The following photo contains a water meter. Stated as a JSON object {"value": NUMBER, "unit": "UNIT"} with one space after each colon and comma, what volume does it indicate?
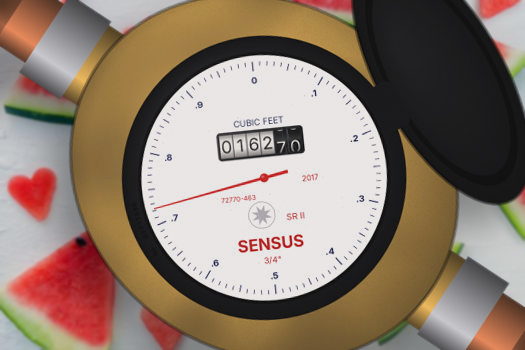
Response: {"value": 16269.72, "unit": "ft³"}
